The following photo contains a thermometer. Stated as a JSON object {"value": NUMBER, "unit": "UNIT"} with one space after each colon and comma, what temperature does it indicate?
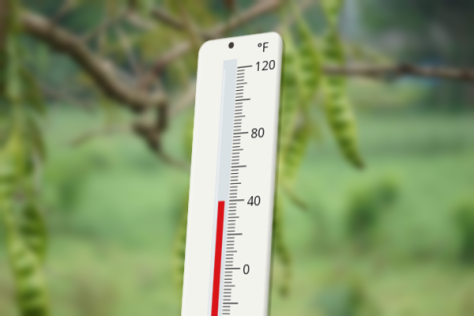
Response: {"value": 40, "unit": "°F"}
